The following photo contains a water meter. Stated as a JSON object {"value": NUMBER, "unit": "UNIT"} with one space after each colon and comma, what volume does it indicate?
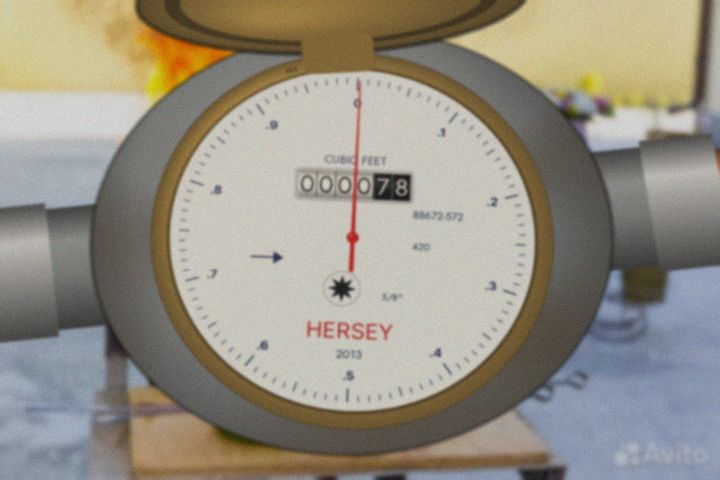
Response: {"value": 78.00, "unit": "ft³"}
